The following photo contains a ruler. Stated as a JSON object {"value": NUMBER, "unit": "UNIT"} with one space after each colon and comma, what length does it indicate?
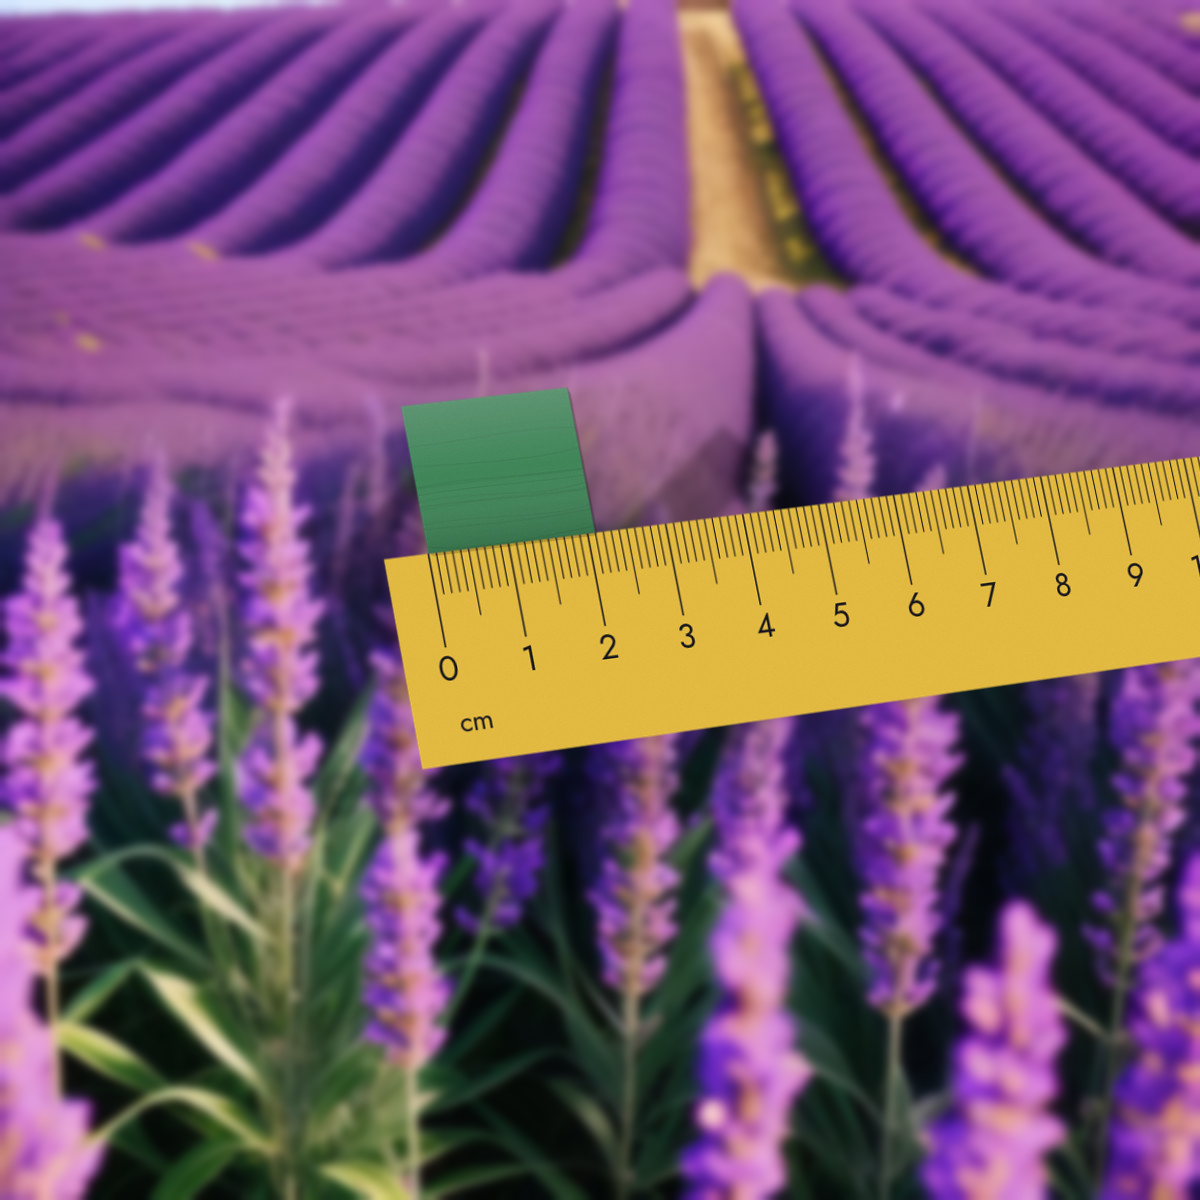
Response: {"value": 2.1, "unit": "cm"}
